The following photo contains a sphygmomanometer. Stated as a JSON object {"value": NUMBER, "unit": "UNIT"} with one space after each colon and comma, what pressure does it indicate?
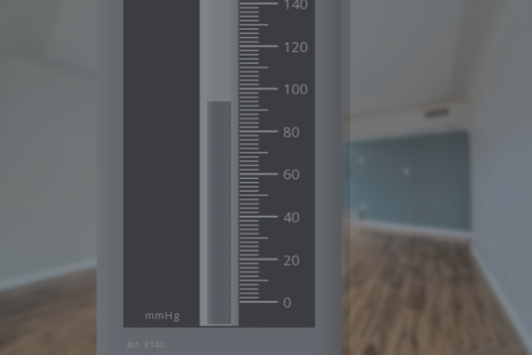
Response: {"value": 94, "unit": "mmHg"}
